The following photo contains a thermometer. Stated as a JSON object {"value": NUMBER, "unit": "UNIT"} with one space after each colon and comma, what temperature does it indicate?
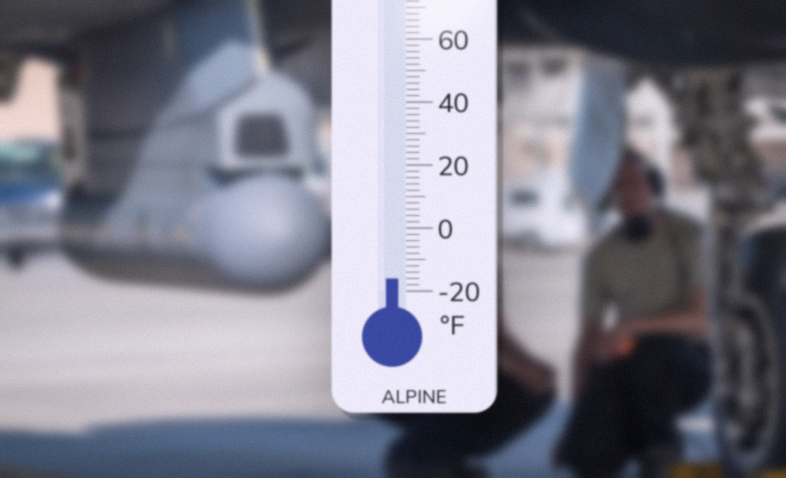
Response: {"value": -16, "unit": "°F"}
